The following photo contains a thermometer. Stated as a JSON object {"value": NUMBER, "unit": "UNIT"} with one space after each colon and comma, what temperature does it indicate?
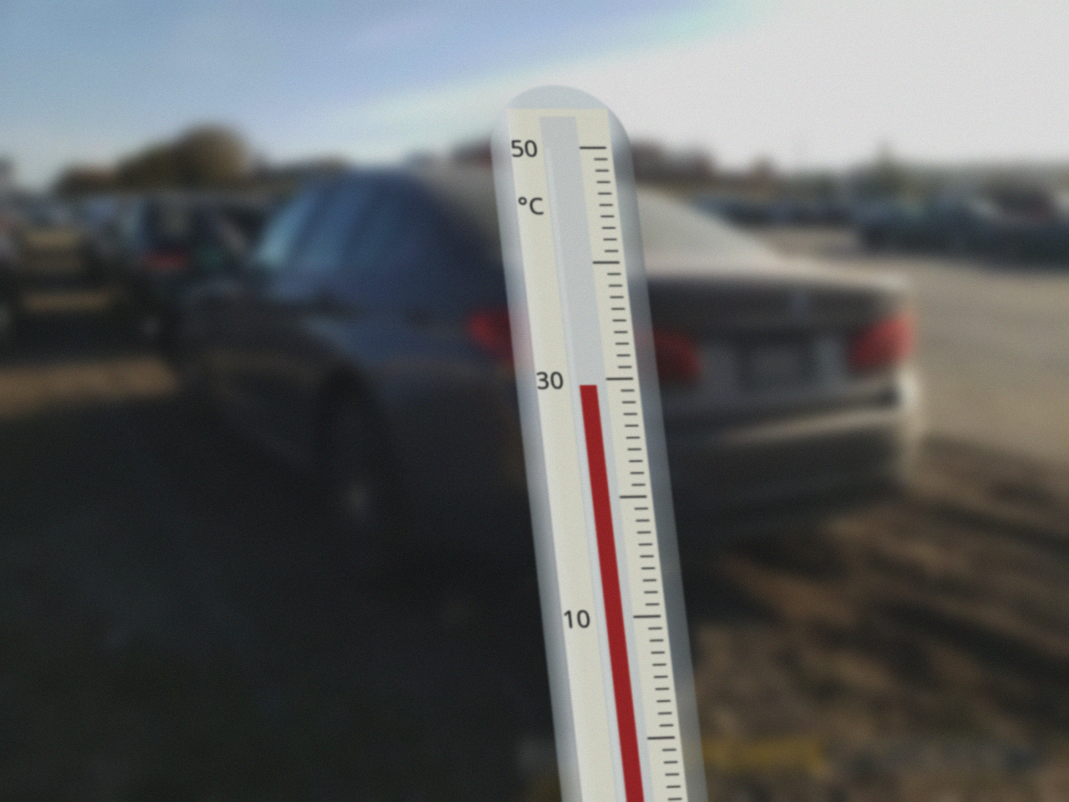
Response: {"value": 29.5, "unit": "°C"}
